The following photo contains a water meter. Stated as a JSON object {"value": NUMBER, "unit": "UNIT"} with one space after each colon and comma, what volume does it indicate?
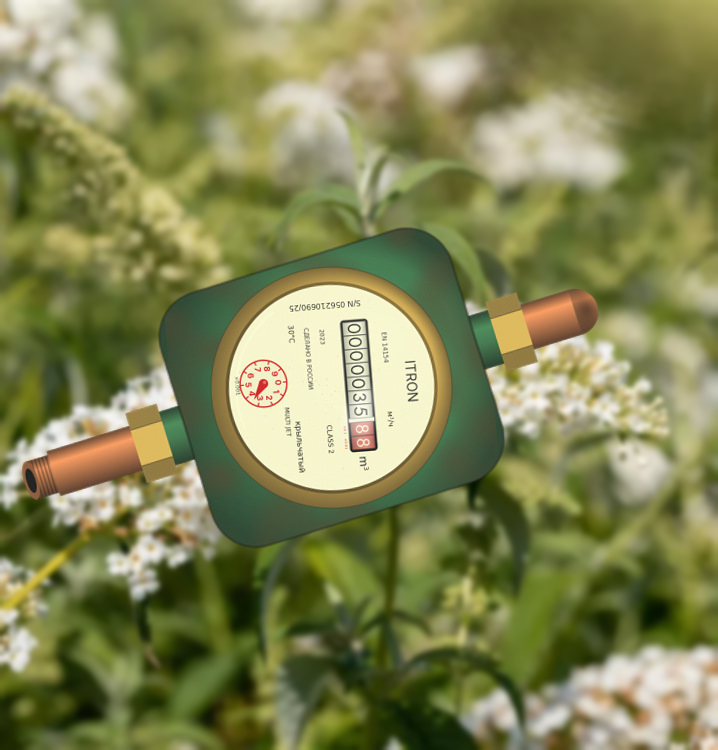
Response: {"value": 35.883, "unit": "m³"}
